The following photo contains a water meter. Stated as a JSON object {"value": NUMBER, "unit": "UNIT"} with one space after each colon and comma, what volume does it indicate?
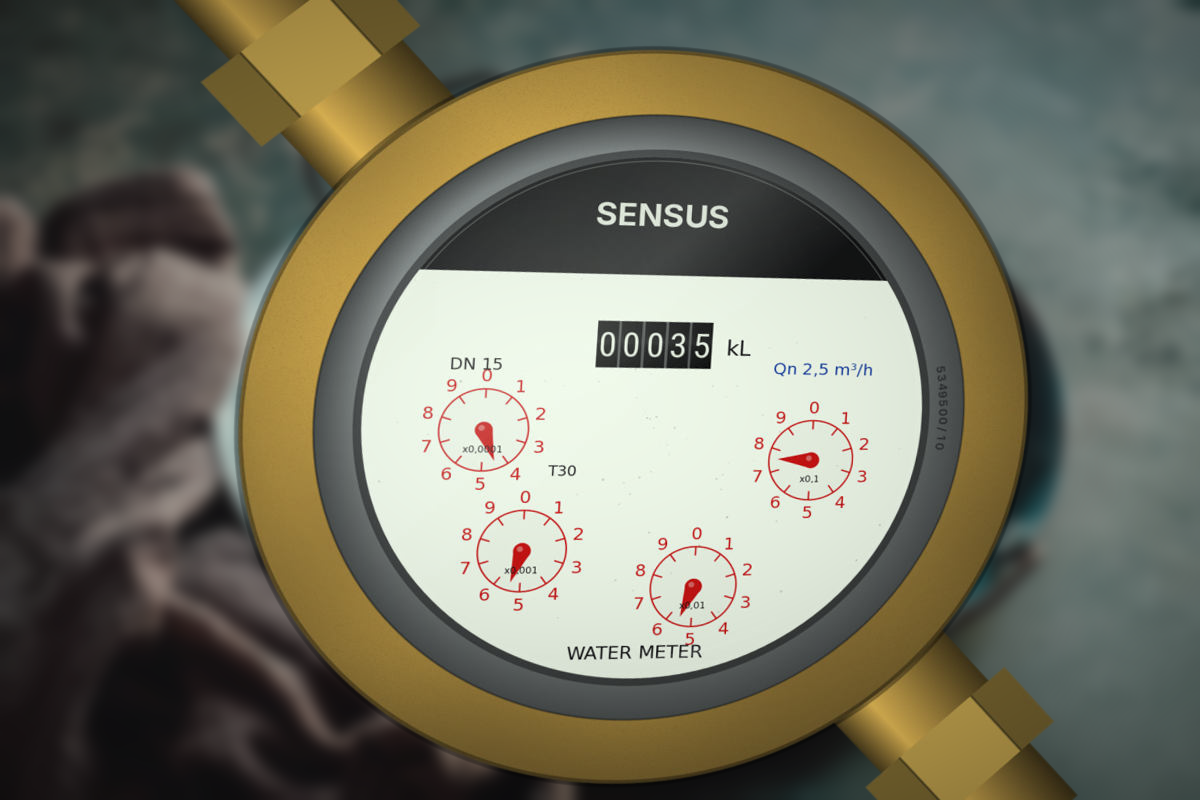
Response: {"value": 35.7554, "unit": "kL"}
